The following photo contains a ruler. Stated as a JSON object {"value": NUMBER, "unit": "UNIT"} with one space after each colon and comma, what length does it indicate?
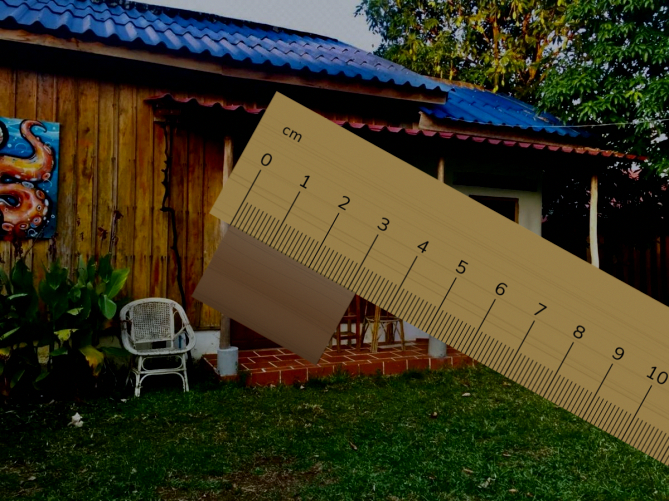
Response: {"value": 3.2, "unit": "cm"}
